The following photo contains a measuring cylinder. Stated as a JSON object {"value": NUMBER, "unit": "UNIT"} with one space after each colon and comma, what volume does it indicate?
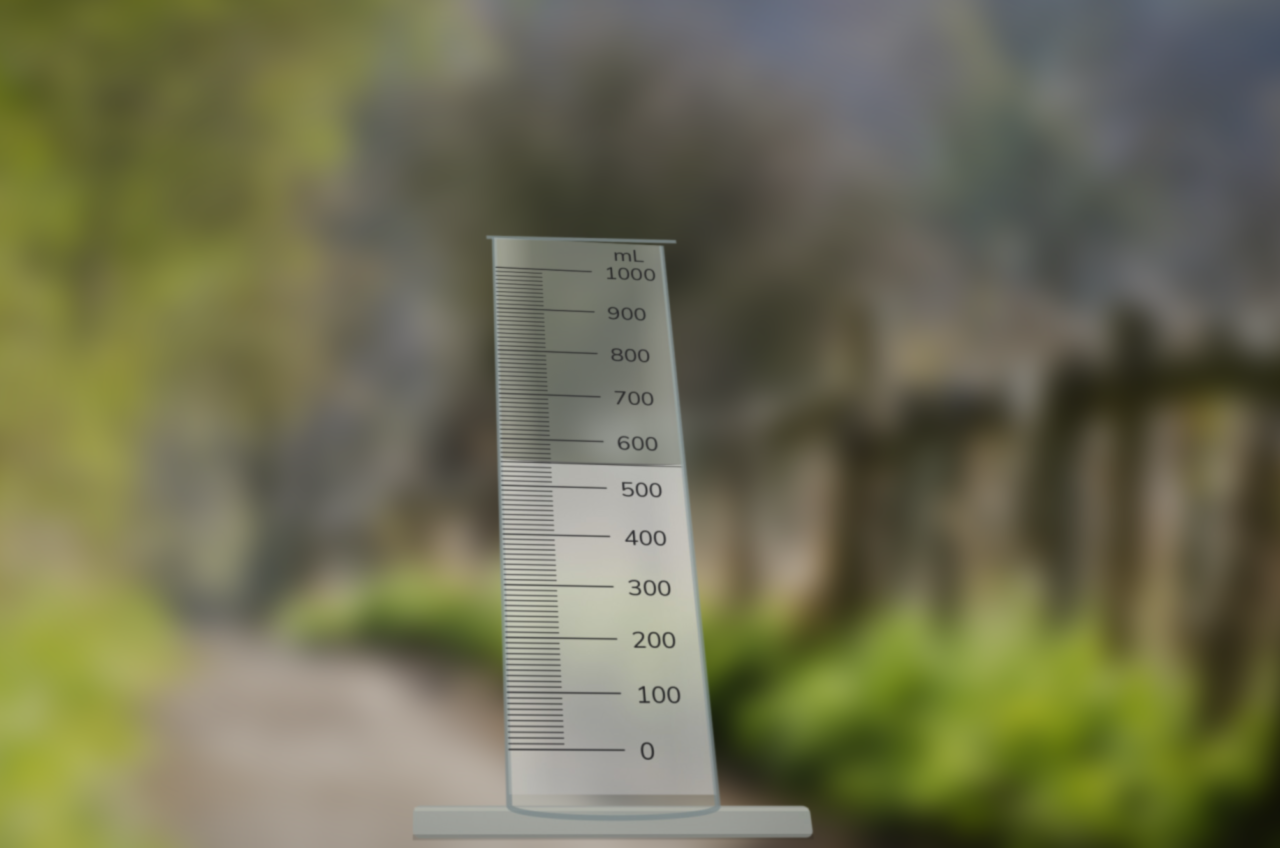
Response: {"value": 550, "unit": "mL"}
